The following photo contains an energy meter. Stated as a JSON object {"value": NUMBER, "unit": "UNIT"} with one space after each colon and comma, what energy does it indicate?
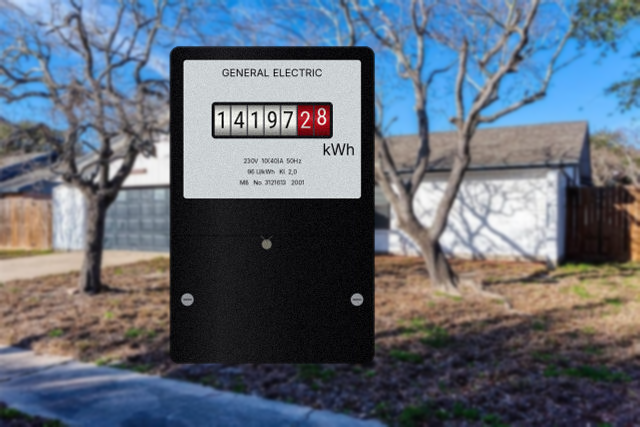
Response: {"value": 14197.28, "unit": "kWh"}
